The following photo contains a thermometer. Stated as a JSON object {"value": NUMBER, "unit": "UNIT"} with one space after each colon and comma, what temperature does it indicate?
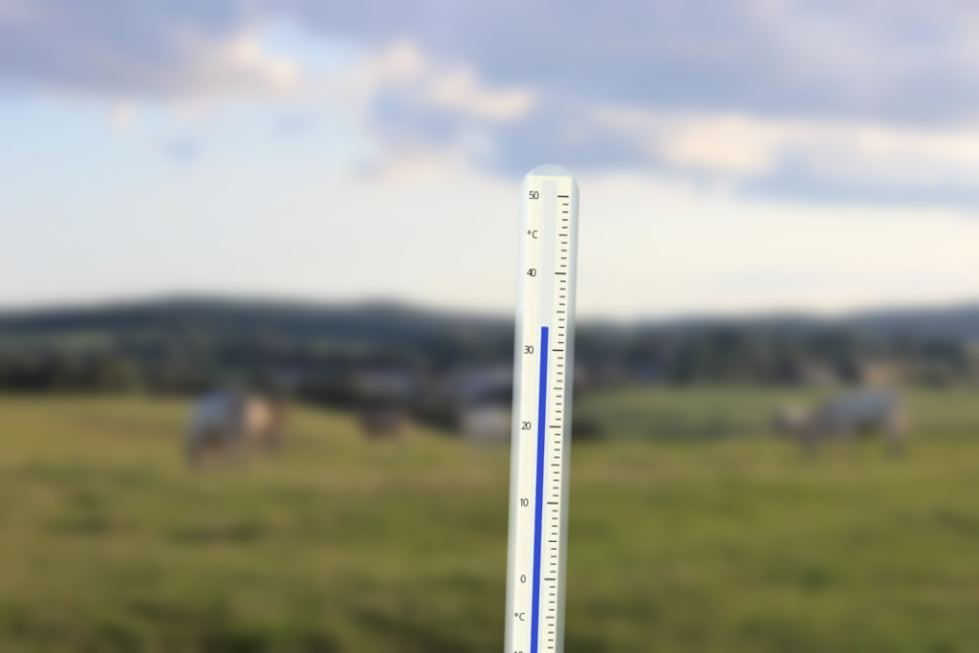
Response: {"value": 33, "unit": "°C"}
